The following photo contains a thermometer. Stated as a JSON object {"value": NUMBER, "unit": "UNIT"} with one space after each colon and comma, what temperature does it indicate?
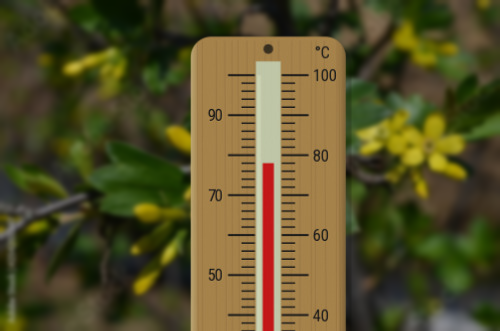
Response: {"value": 78, "unit": "°C"}
